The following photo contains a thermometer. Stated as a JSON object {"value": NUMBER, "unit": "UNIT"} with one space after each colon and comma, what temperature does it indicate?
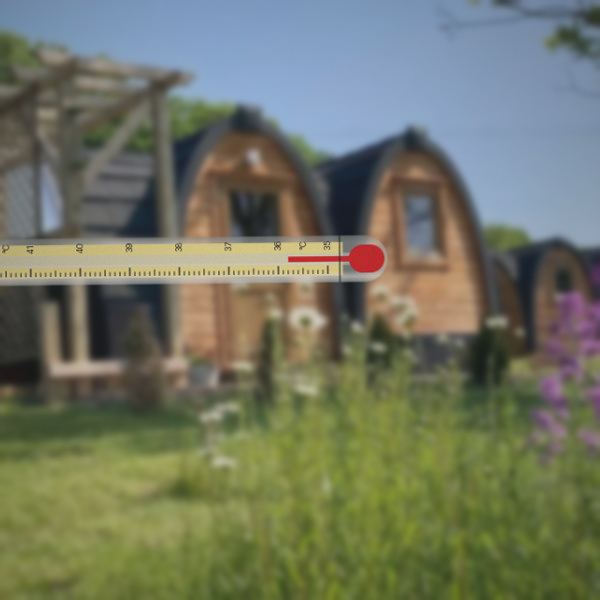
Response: {"value": 35.8, "unit": "°C"}
